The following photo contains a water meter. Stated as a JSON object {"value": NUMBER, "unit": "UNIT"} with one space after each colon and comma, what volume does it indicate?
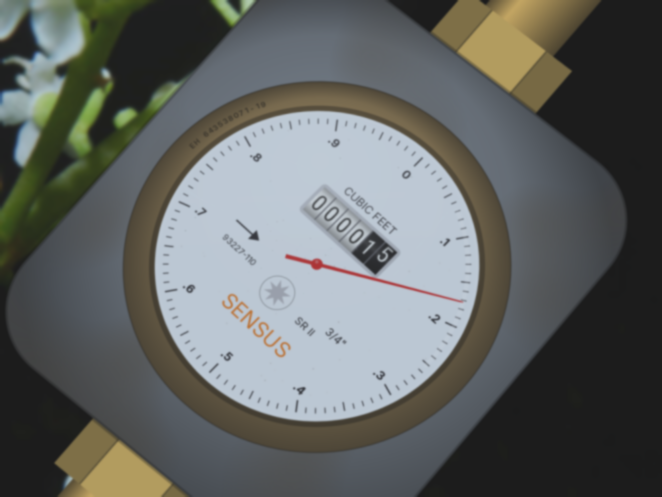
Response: {"value": 15.17, "unit": "ft³"}
